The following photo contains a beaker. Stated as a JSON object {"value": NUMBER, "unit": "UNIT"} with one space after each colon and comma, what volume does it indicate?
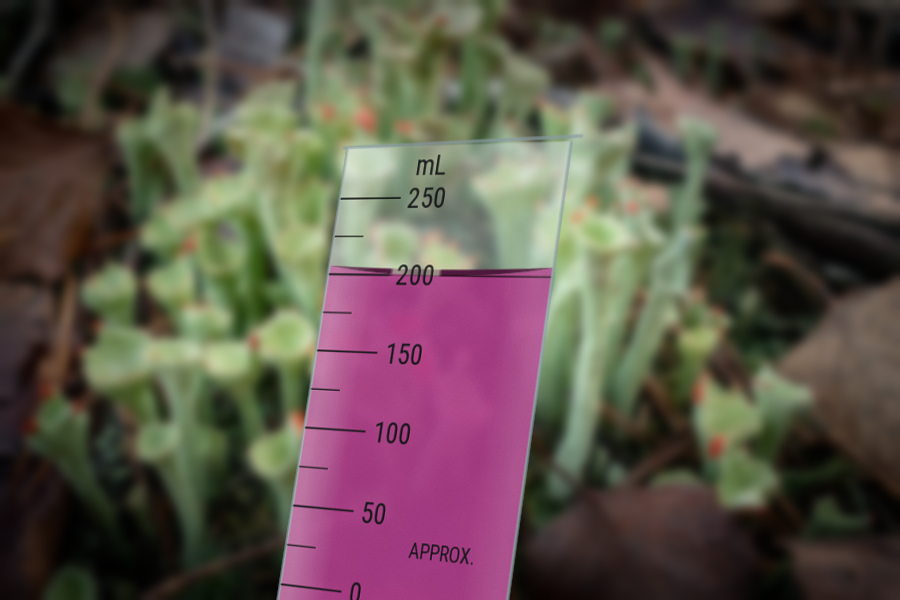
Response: {"value": 200, "unit": "mL"}
